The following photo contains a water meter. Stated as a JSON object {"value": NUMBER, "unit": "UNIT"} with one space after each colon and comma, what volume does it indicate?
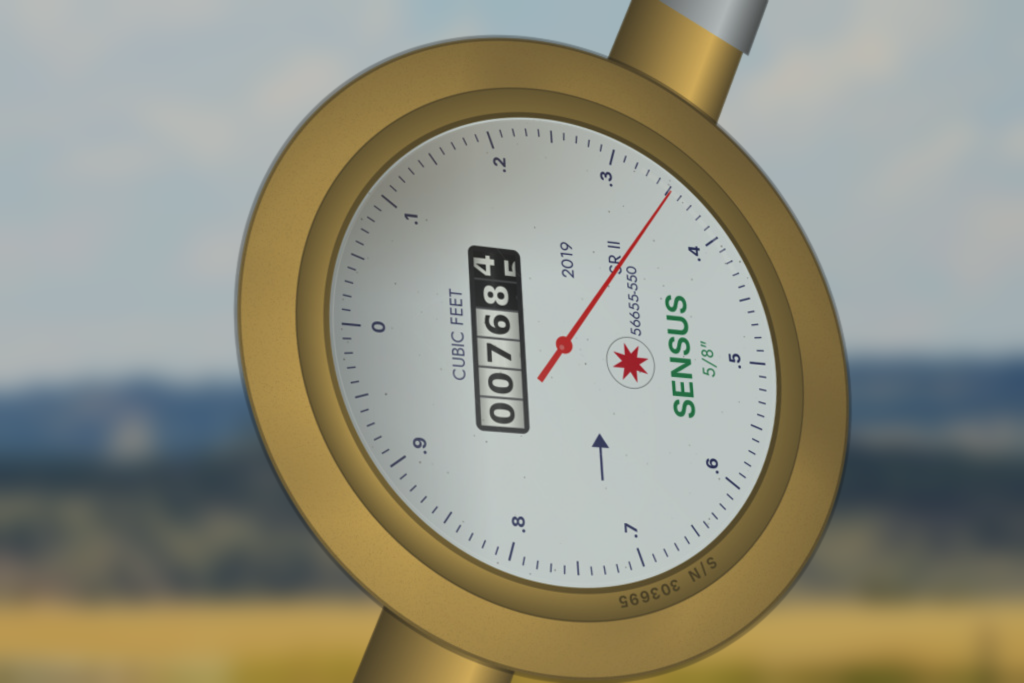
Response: {"value": 7684.35, "unit": "ft³"}
